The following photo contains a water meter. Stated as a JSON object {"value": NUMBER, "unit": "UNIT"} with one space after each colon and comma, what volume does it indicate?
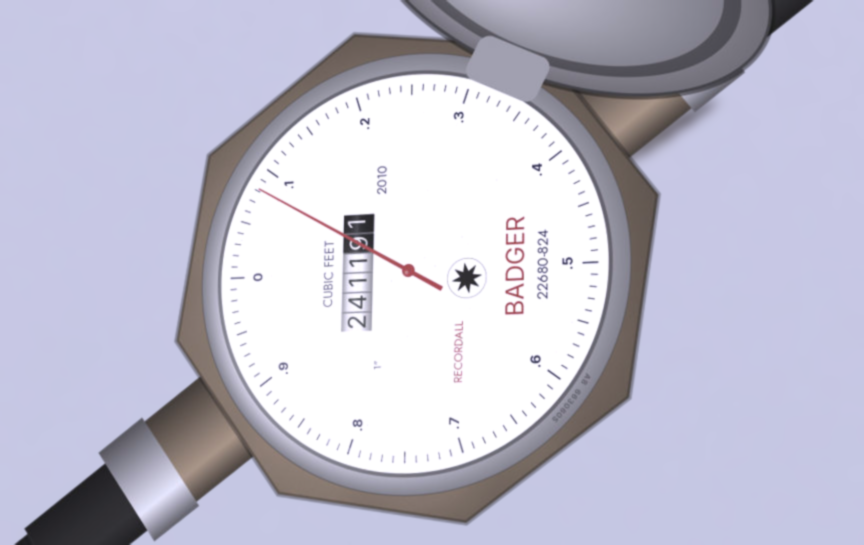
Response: {"value": 241191.08, "unit": "ft³"}
